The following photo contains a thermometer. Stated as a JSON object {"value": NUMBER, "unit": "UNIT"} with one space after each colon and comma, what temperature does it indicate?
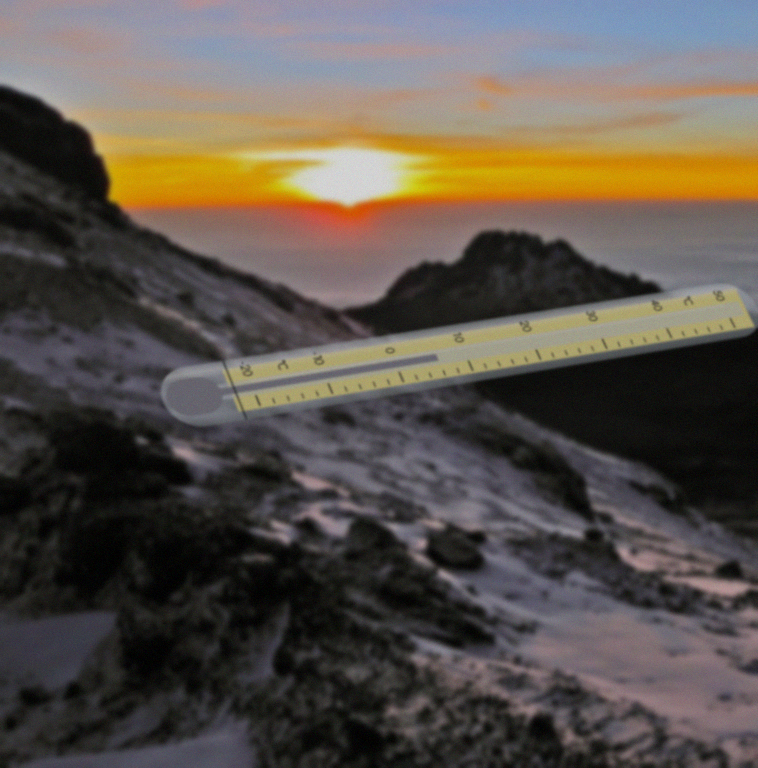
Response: {"value": 6, "unit": "°C"}
